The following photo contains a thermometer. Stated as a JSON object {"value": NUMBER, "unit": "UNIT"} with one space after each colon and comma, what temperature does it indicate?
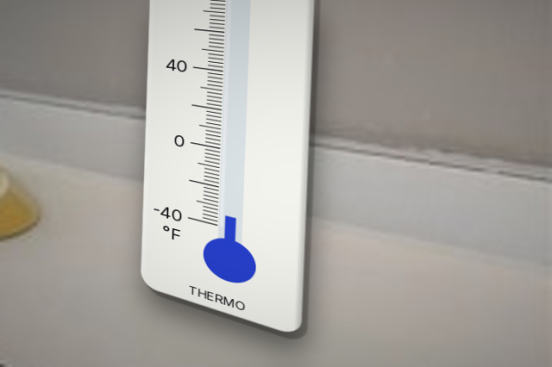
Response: {"value": -34, "unit": "°F"}
